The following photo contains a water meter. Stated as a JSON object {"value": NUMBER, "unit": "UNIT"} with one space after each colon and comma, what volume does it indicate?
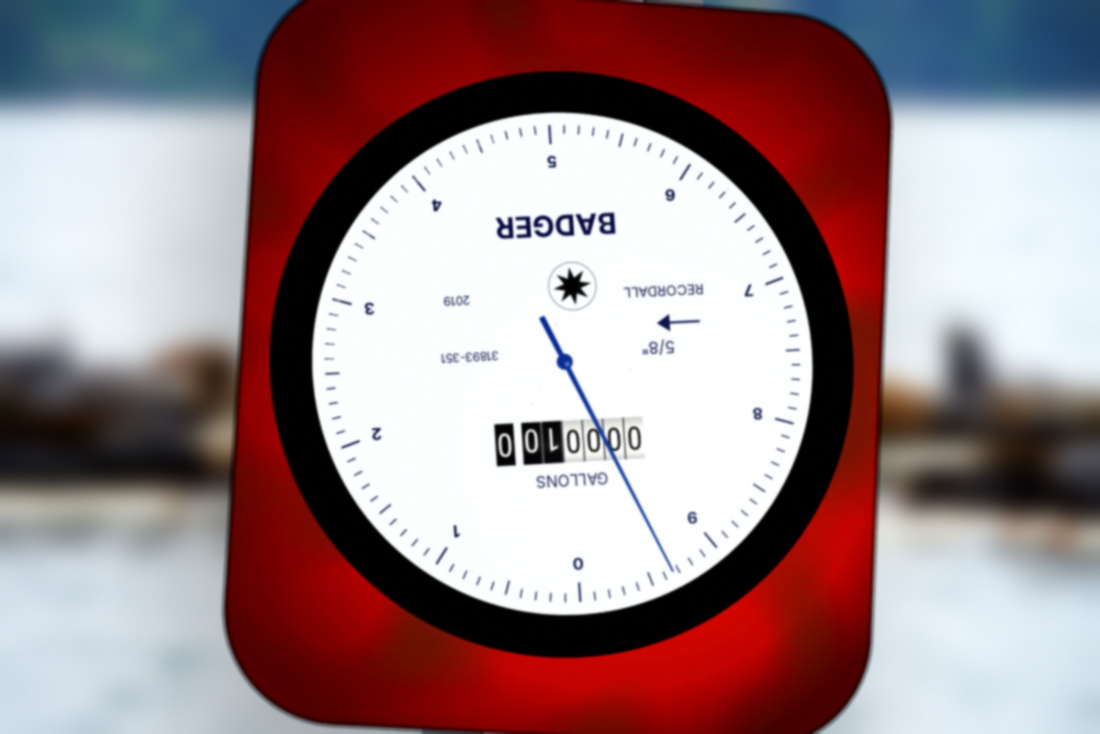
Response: {"value": 99.3, "unit": "gal"}
